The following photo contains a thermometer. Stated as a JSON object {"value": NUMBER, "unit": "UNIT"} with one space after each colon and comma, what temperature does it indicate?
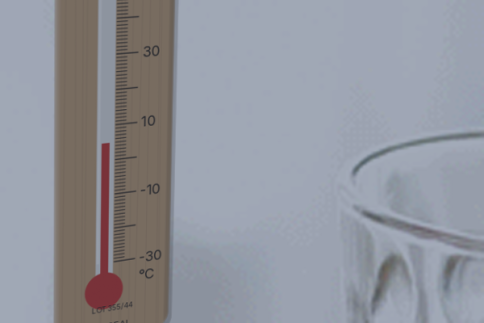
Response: {"value": 5, "unit": "°C"}
